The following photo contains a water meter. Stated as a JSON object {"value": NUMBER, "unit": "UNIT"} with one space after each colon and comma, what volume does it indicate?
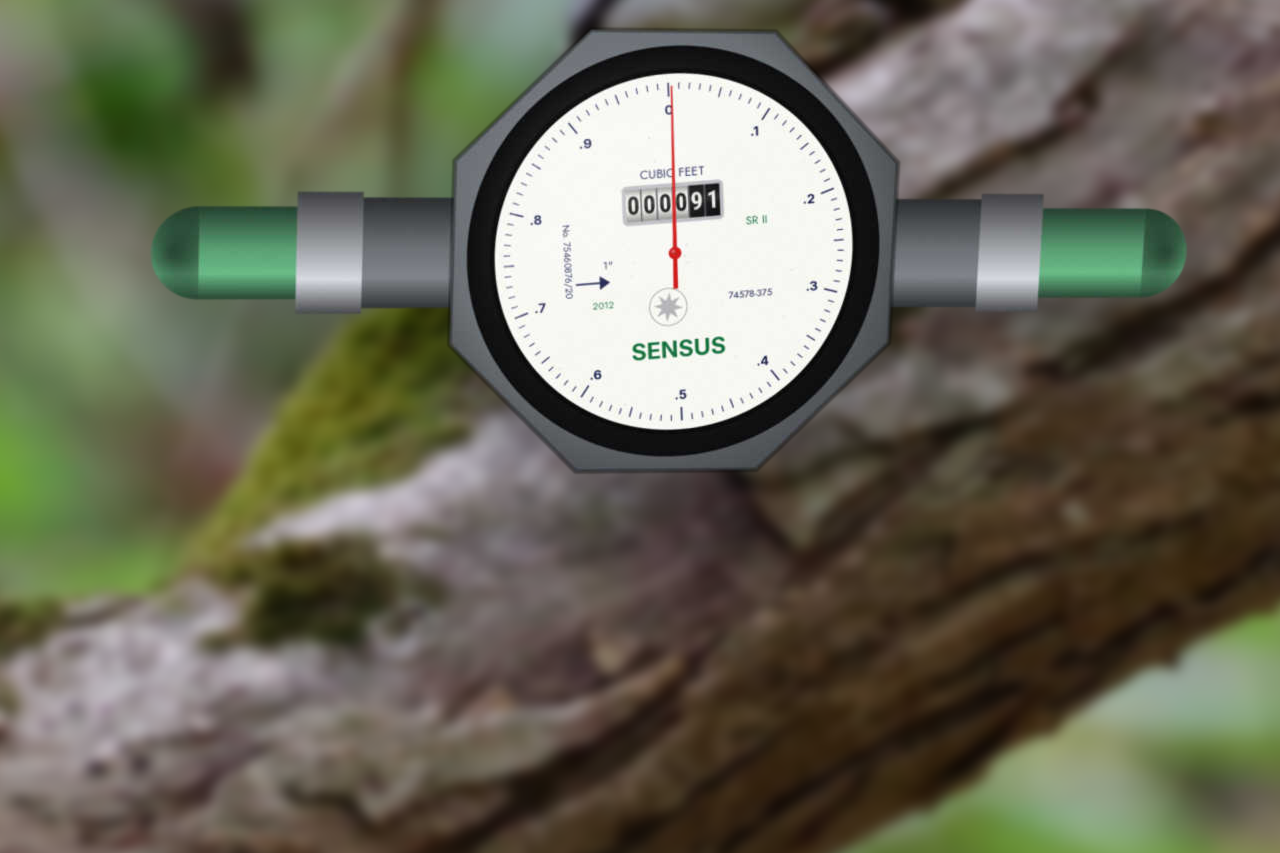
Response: {"value": 91.00, "unit": "ft³"}
